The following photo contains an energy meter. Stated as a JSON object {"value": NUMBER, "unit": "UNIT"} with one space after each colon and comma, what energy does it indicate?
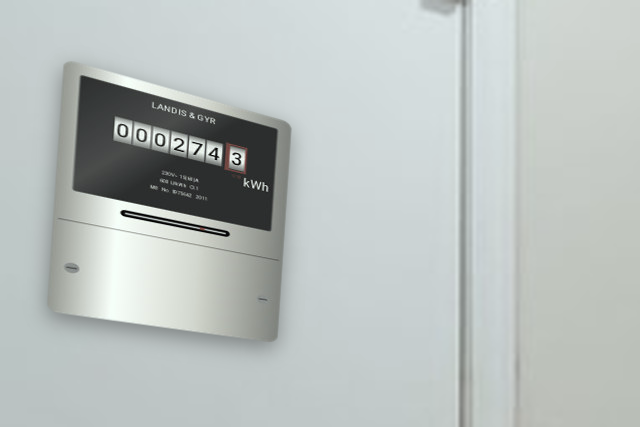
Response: {"value": 274.3, "unit": "kWh"}
